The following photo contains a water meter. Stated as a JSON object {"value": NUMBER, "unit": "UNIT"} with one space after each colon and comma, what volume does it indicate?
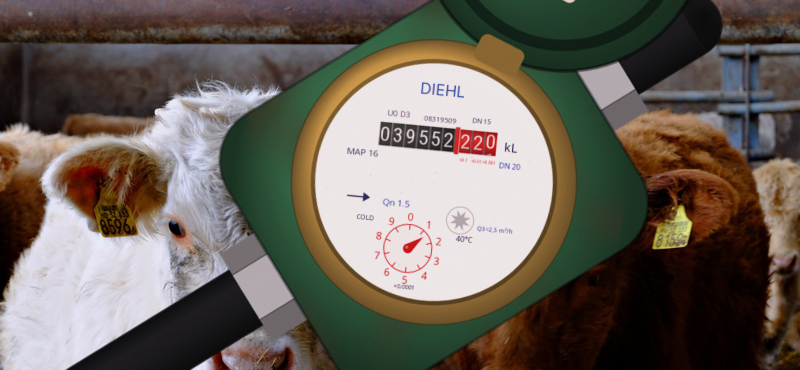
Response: {"value": 39552.2201, "unit": "kL"}
